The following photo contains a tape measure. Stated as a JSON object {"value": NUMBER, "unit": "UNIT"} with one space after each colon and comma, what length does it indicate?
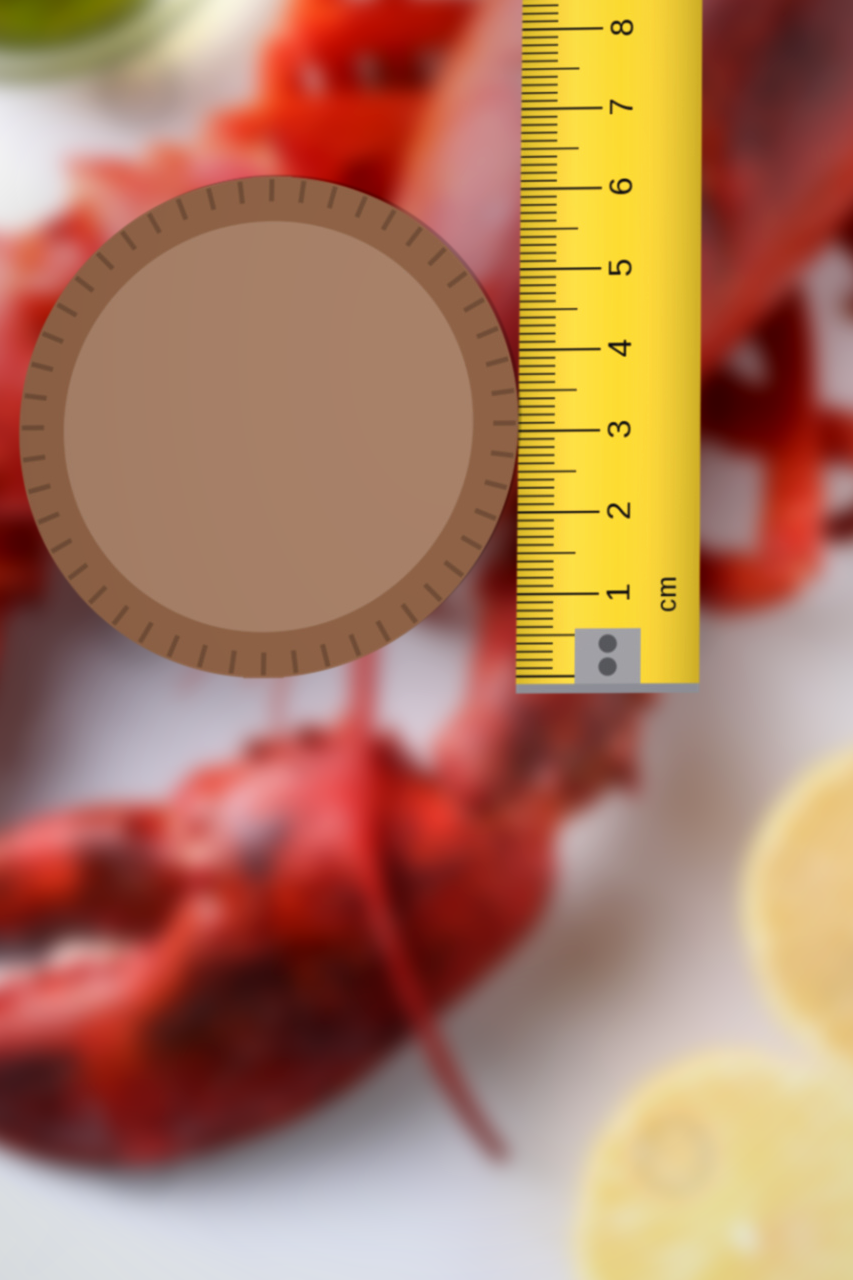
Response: {"value": 6.2, "unit": "cm"}
